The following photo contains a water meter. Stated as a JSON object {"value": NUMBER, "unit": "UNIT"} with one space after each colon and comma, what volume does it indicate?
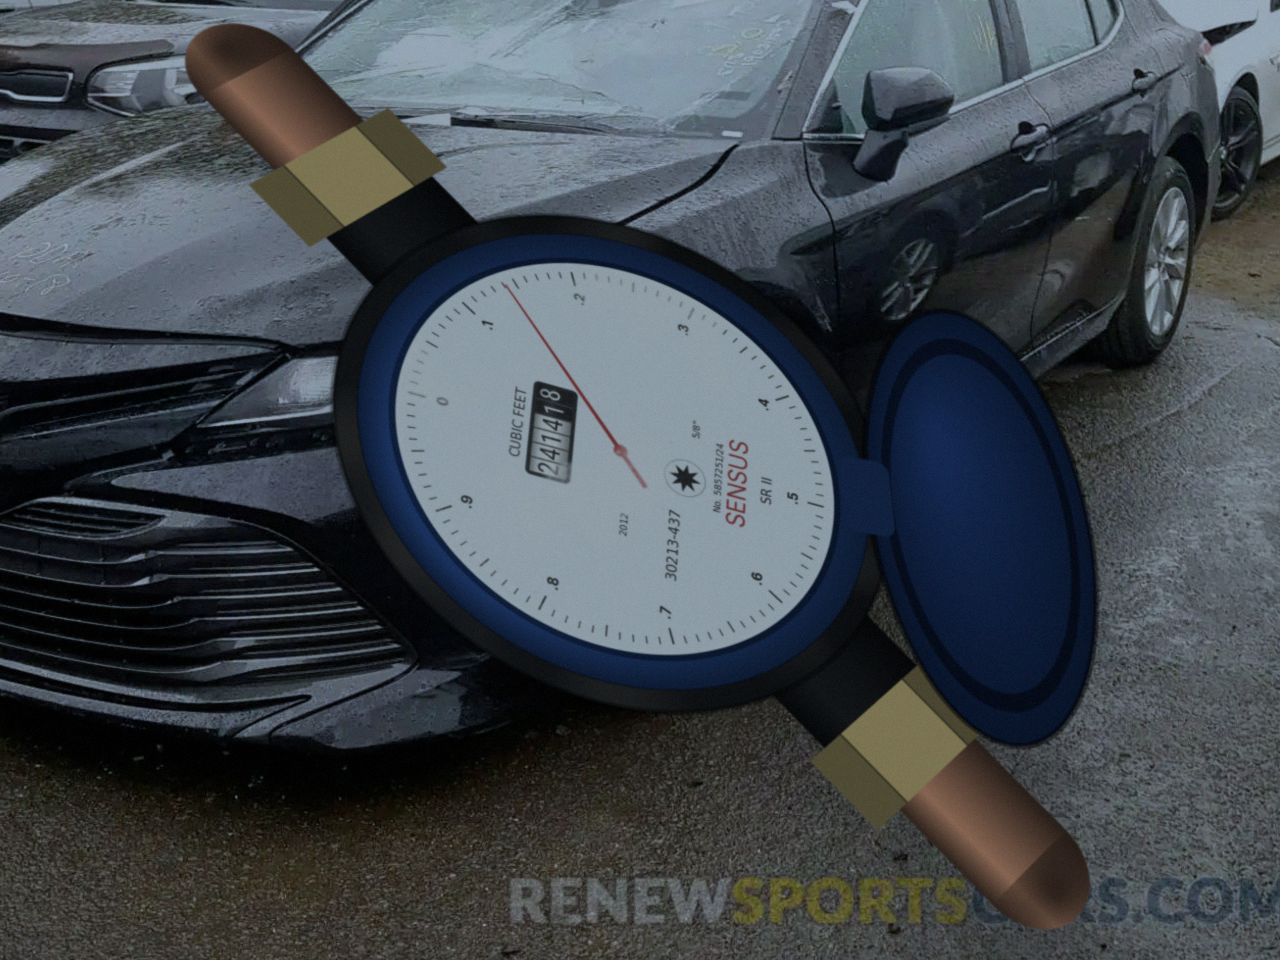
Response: {"value": 241418.14, "unit": "ft³"}
